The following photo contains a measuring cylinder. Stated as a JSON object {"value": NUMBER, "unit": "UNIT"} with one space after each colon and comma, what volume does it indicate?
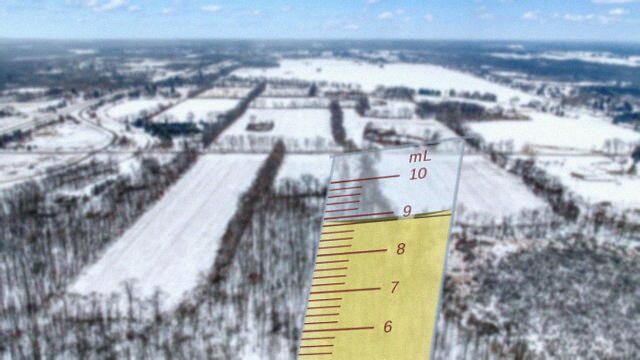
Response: {"value": 8.8, "unit": "mL"}
